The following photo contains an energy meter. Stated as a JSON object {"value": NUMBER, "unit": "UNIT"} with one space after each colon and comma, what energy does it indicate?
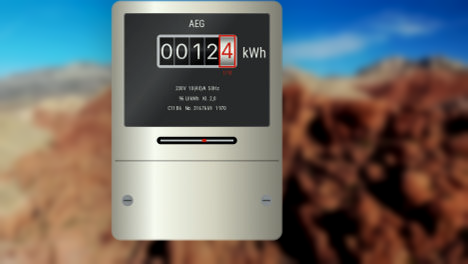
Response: {"value": 12.4, "unit": "kWh"}
